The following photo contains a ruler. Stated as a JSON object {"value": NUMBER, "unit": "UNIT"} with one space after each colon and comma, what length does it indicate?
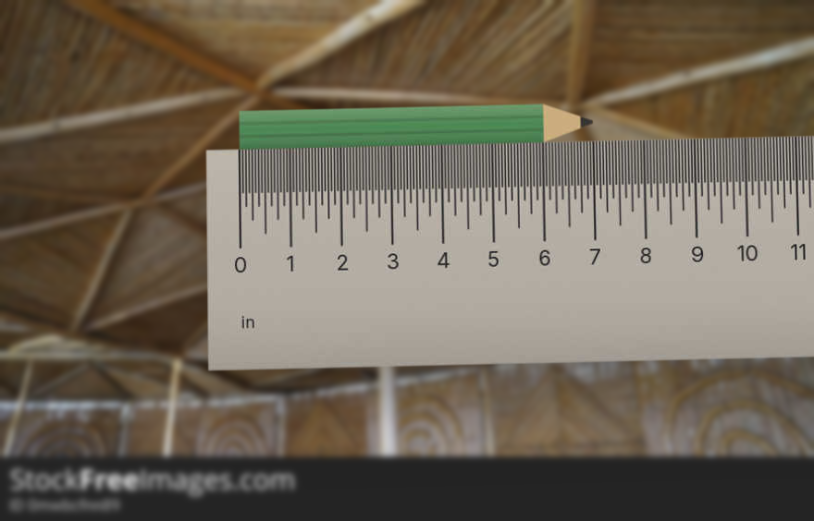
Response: {"value": 7, "unit": "in"}
